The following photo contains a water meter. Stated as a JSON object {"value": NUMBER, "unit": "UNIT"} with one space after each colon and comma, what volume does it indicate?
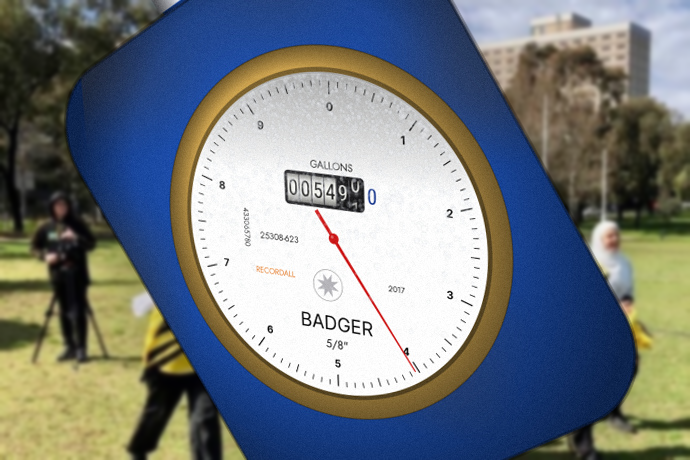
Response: {"value": 54904.0, "unit": "gal"}
